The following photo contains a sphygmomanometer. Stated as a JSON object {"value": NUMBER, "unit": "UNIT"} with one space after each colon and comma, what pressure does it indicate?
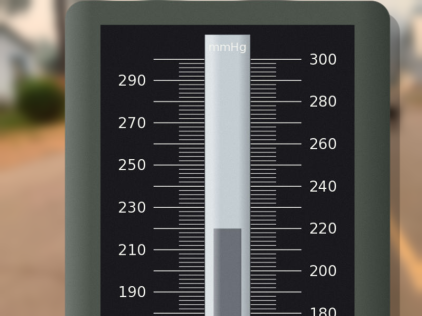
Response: {"value": 220, "unit": "mmHg"}
